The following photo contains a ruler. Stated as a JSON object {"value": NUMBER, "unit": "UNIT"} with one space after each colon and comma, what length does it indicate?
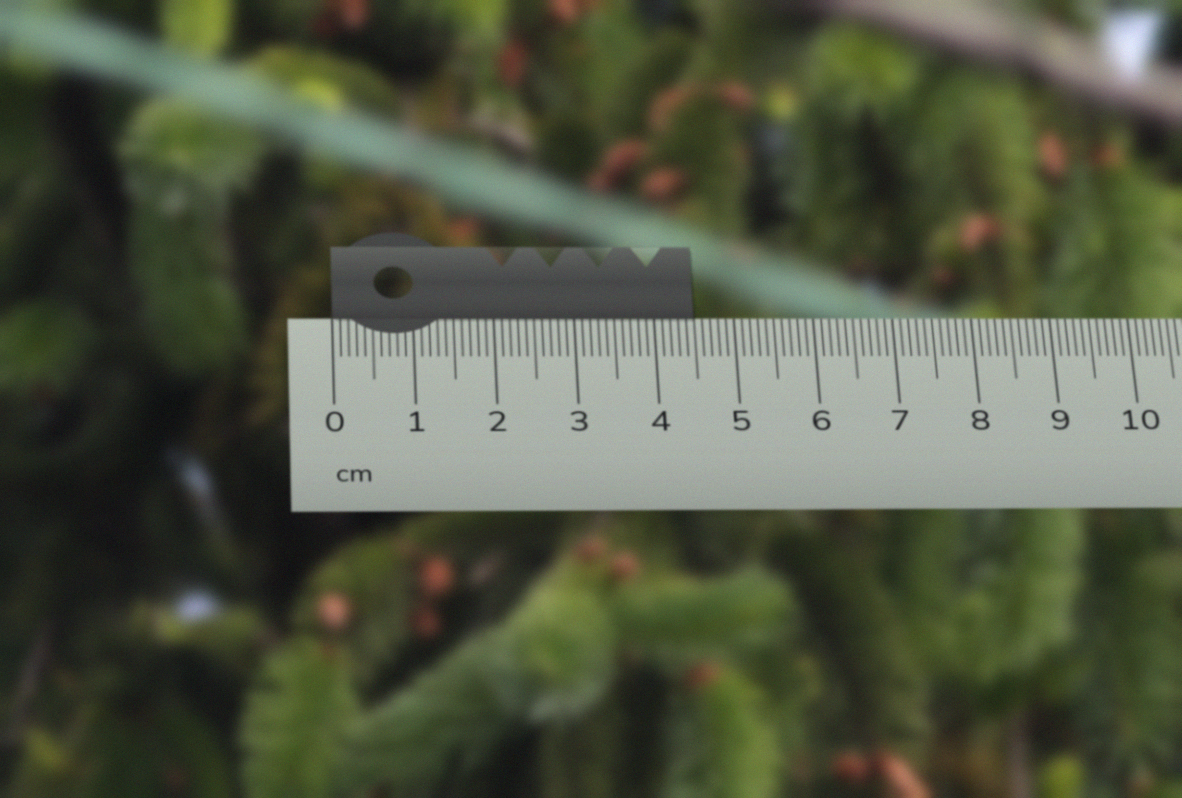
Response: {"value": 4.5, "unit": "cm"}
